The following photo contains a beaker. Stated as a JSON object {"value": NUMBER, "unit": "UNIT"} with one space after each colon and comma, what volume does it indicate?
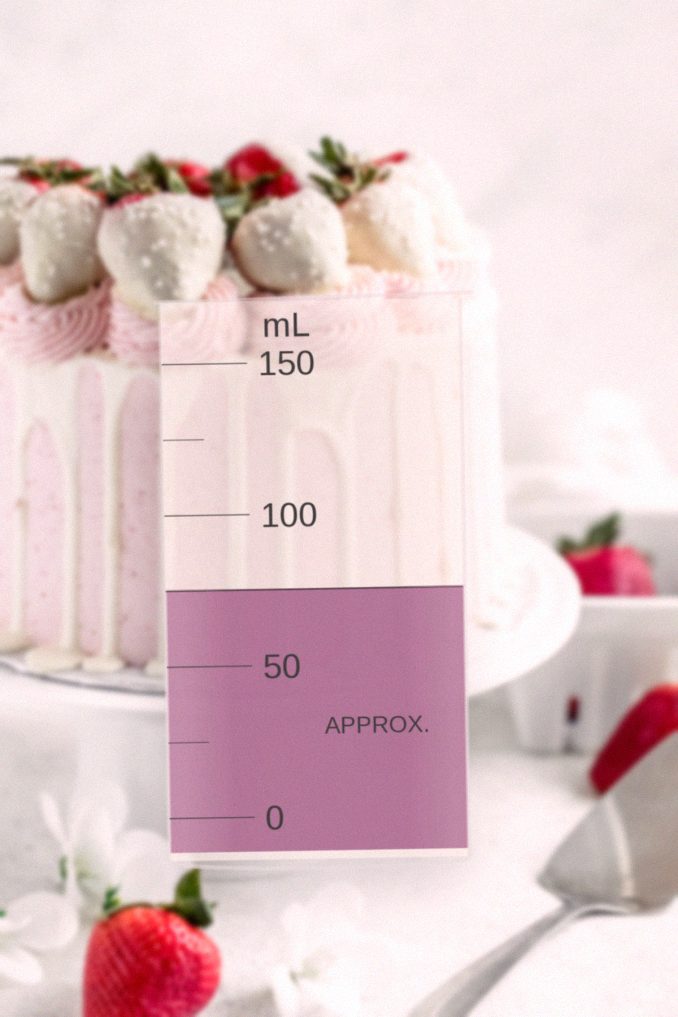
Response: {"value": 75, "unit": "mL"}
